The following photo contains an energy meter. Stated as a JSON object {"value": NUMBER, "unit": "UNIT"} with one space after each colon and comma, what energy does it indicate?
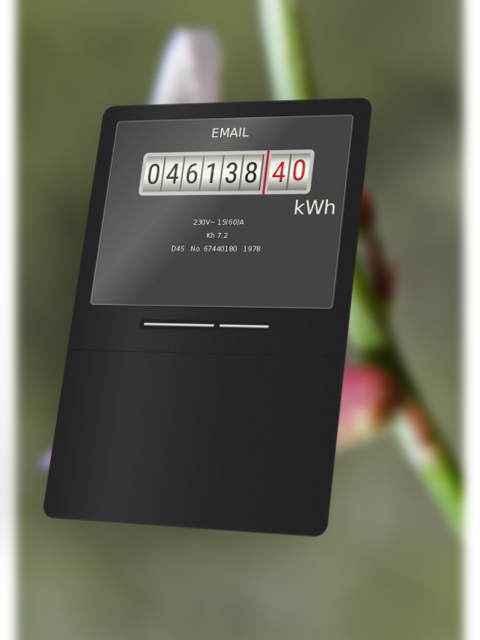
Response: {"value": 46138.40, "unit": "kWh"}
